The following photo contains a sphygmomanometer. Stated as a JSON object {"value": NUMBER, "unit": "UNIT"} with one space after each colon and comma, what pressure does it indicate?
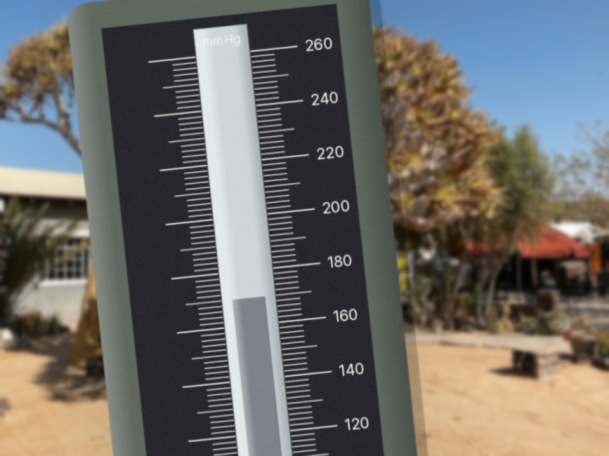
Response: {"value": 170, "unit": "mmHg"}
